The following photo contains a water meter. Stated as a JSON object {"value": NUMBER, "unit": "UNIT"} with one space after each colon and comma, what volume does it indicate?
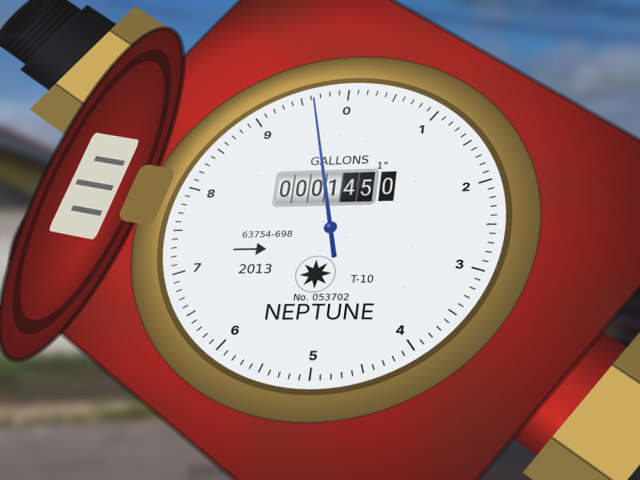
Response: {"value": 1449.6, "unit": "gal"}
